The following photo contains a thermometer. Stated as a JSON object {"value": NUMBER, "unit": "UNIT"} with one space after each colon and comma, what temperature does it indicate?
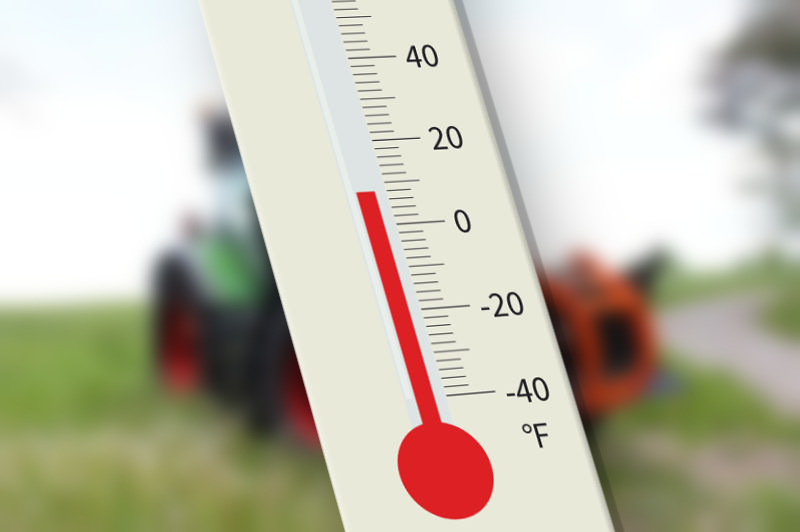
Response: {"value": 8, "unit": "°F"}
